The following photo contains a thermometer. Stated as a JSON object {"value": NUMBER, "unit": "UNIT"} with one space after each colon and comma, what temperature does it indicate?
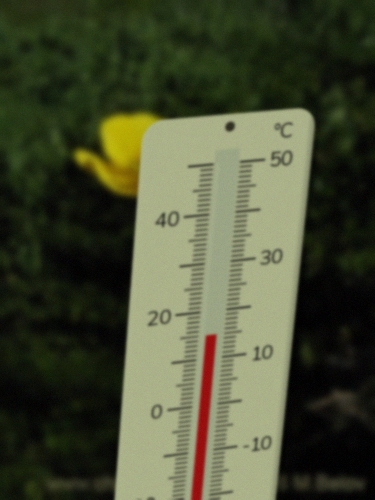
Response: {"value": 15, "unit": "°C"}
